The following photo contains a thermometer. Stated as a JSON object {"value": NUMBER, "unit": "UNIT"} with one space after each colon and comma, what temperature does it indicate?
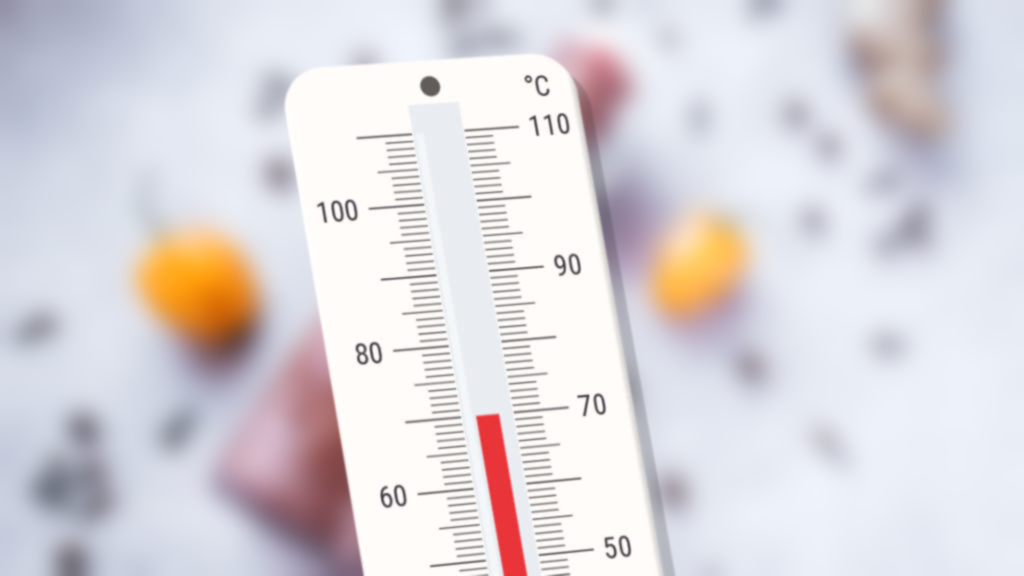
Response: {"value": 70, "unit": "°C"}
